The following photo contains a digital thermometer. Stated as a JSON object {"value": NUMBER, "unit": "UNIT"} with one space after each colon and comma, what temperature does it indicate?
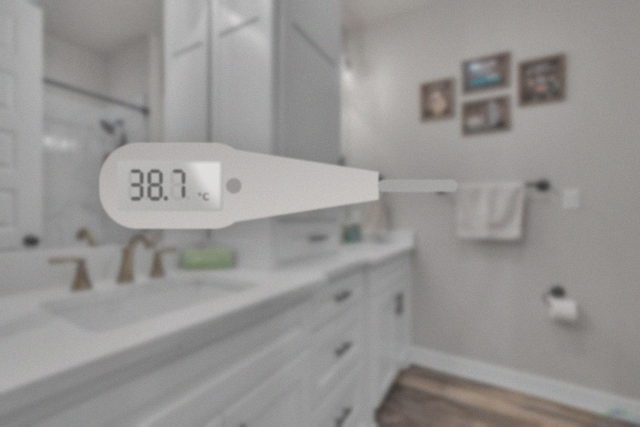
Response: {"value": 38.7, "unit": "°C"}
